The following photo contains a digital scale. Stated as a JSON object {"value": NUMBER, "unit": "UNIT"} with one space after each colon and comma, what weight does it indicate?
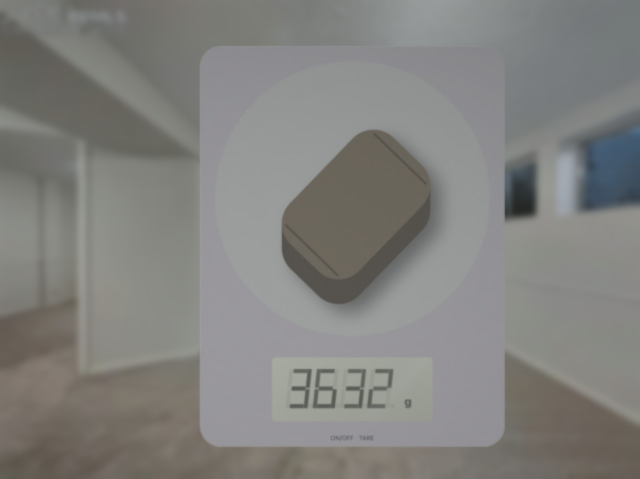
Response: {"value": 3632, "unit": "g"}
